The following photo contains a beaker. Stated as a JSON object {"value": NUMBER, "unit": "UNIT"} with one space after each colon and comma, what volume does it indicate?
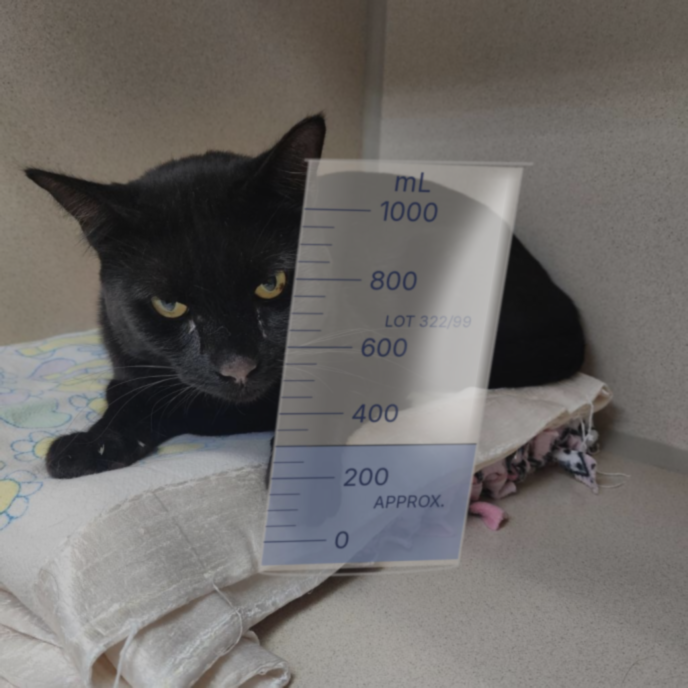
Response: {"value": 300, "unit": "mL"}
